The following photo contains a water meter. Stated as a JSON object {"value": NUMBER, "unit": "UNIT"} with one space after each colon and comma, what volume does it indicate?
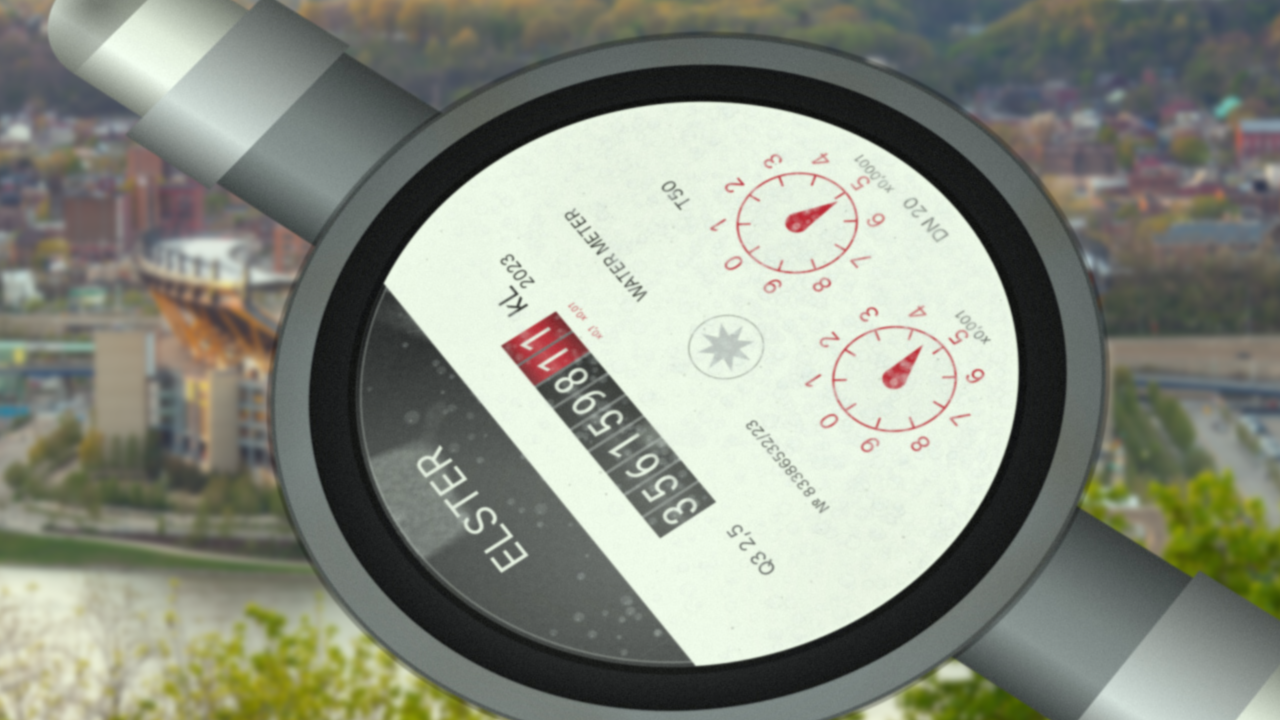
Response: {"value": 3561598.1145, "unit": "kL"}
